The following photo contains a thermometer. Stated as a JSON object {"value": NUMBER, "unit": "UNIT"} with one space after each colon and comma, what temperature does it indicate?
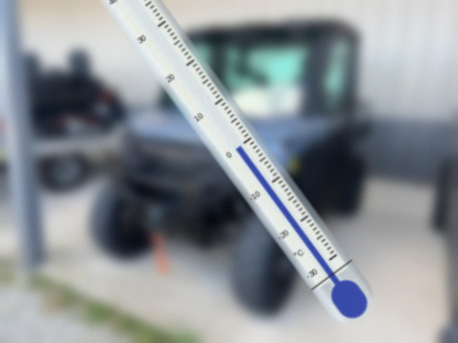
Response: {"value": 0, "unit": "°C"}
